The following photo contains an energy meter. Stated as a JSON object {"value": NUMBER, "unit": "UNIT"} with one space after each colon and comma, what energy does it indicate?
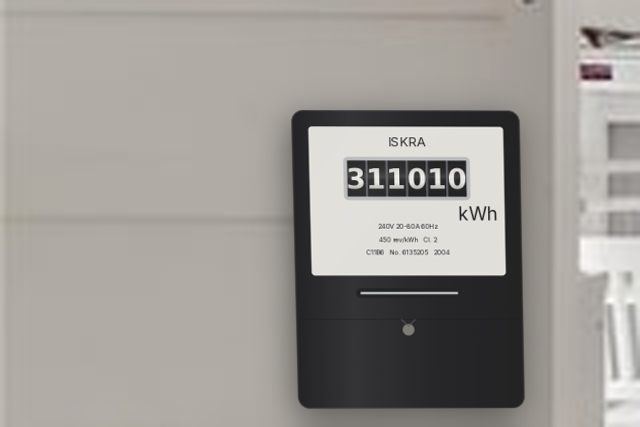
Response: {"value": 311010, "unit": "kWh"}
